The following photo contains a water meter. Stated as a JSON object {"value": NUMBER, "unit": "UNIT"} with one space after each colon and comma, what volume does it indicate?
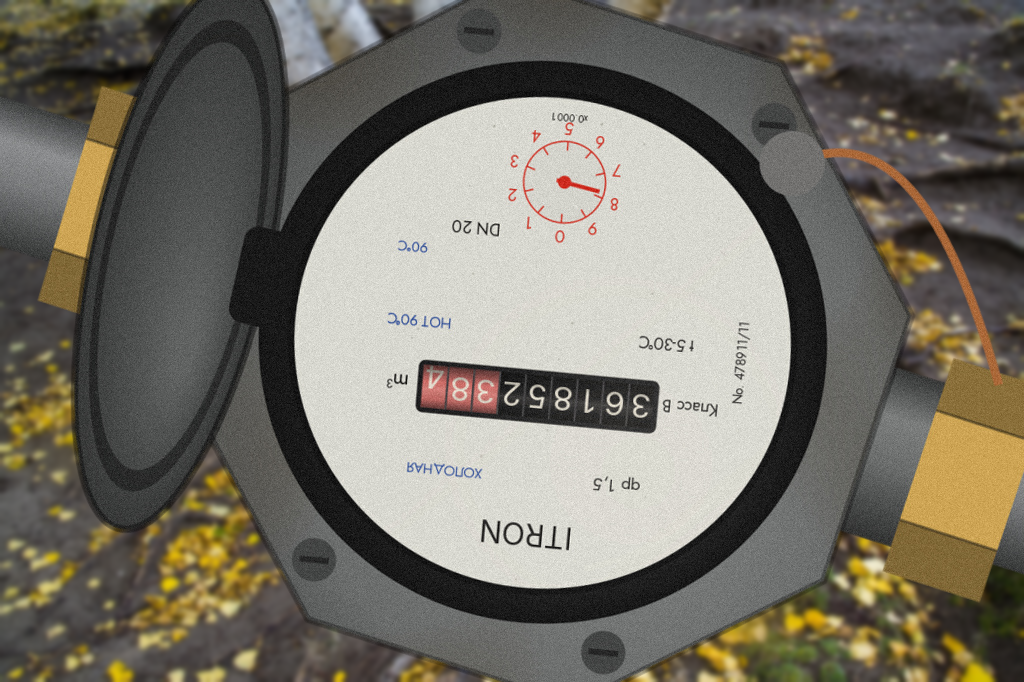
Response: {"value": 361852.3837, "unit": "m³"}
